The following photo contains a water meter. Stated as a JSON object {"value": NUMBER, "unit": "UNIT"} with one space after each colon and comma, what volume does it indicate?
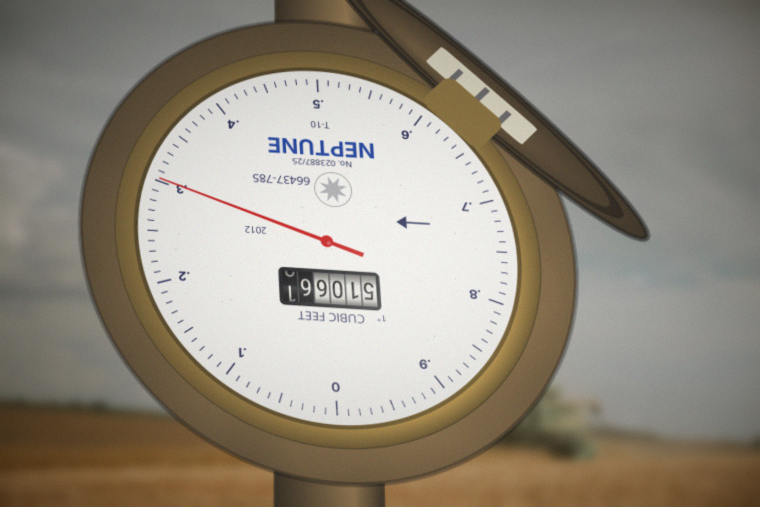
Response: {"value": 510661.30, "unit": "ft³"}
